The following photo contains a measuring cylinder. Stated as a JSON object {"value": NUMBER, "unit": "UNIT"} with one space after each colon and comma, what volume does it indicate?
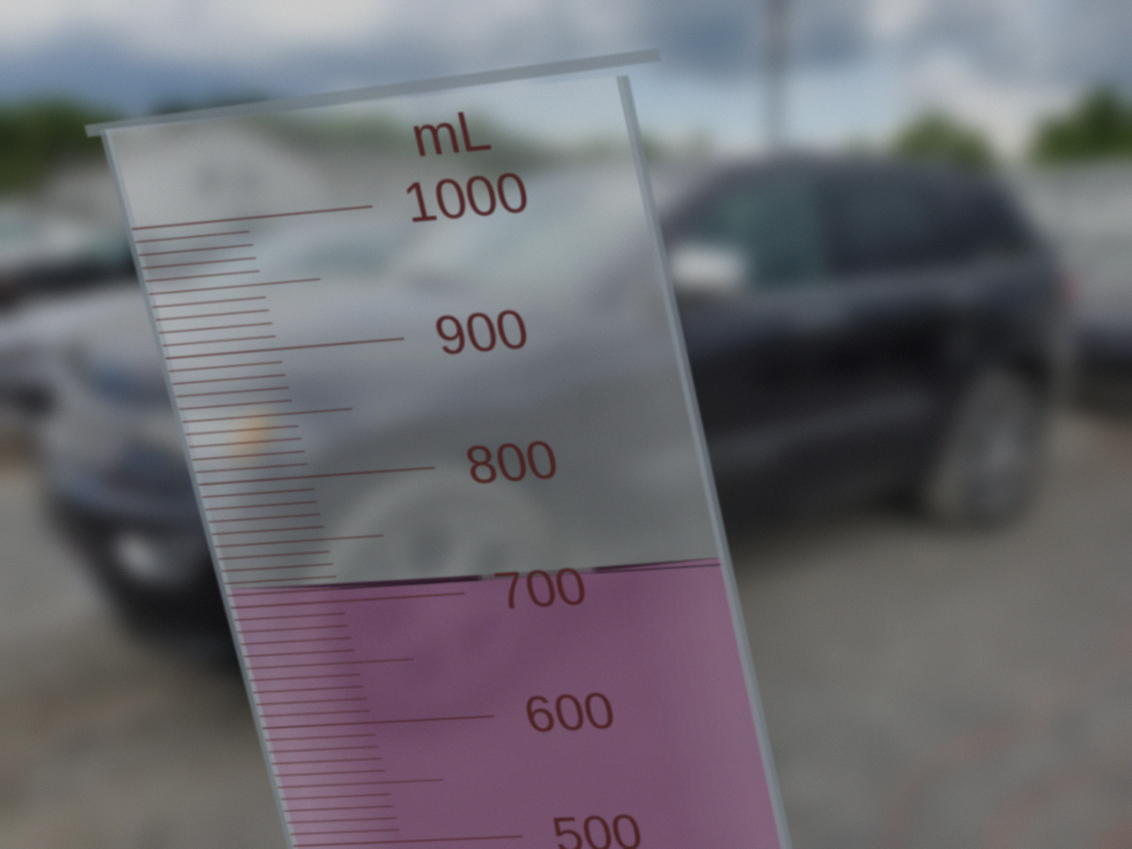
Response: {"value": 710, "unit": "mL"}
